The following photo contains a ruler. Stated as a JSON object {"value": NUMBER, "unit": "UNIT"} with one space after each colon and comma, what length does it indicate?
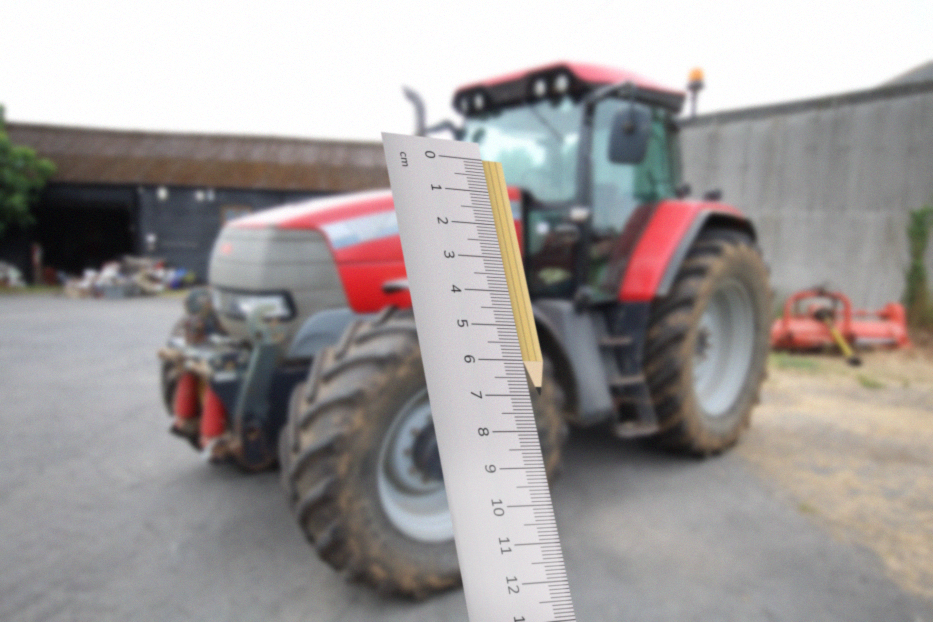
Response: {"value": 7, "unit": "cm"}
